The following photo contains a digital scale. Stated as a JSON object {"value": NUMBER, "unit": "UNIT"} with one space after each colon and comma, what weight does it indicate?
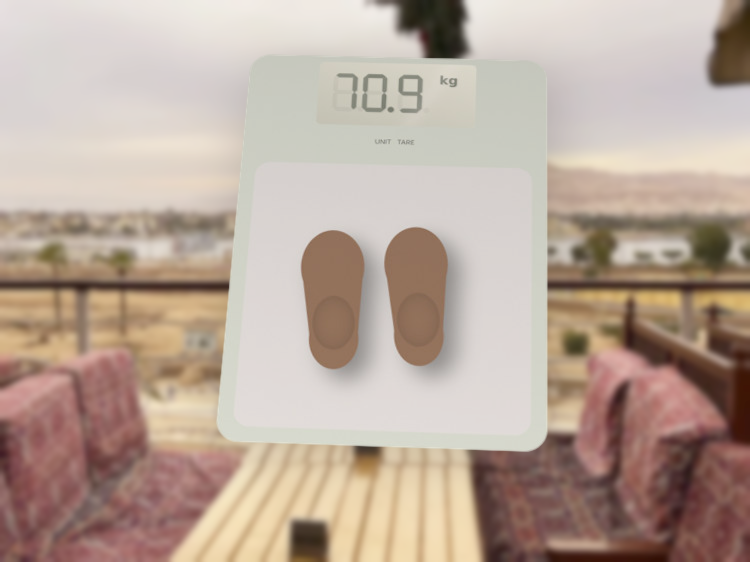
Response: {"value": 70.9, "unit": "kg"}
